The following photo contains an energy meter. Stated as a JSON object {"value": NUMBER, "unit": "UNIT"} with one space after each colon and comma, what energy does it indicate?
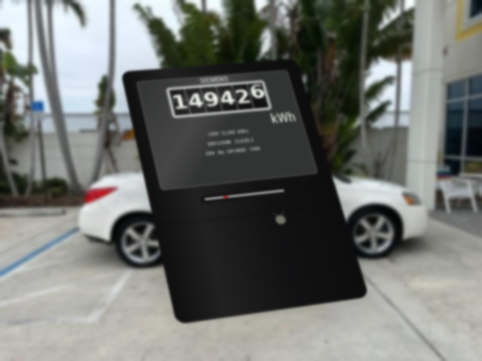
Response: {"value": 149426, "unit": "kWh"}
